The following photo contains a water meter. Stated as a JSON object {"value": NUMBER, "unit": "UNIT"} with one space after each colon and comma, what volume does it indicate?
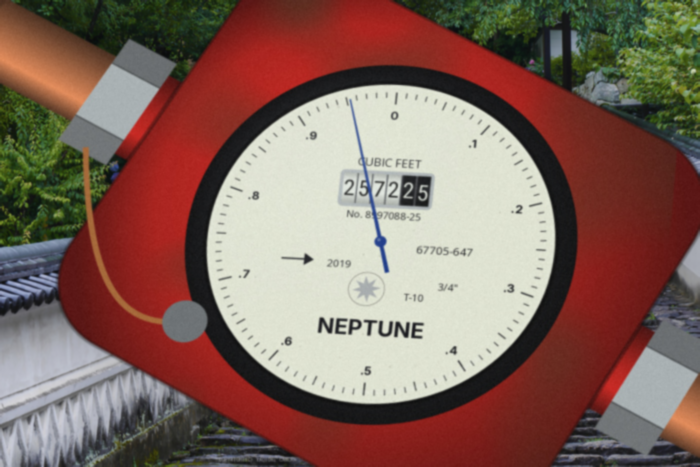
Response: {"value": 257224.95, "unit": "ft³"}
